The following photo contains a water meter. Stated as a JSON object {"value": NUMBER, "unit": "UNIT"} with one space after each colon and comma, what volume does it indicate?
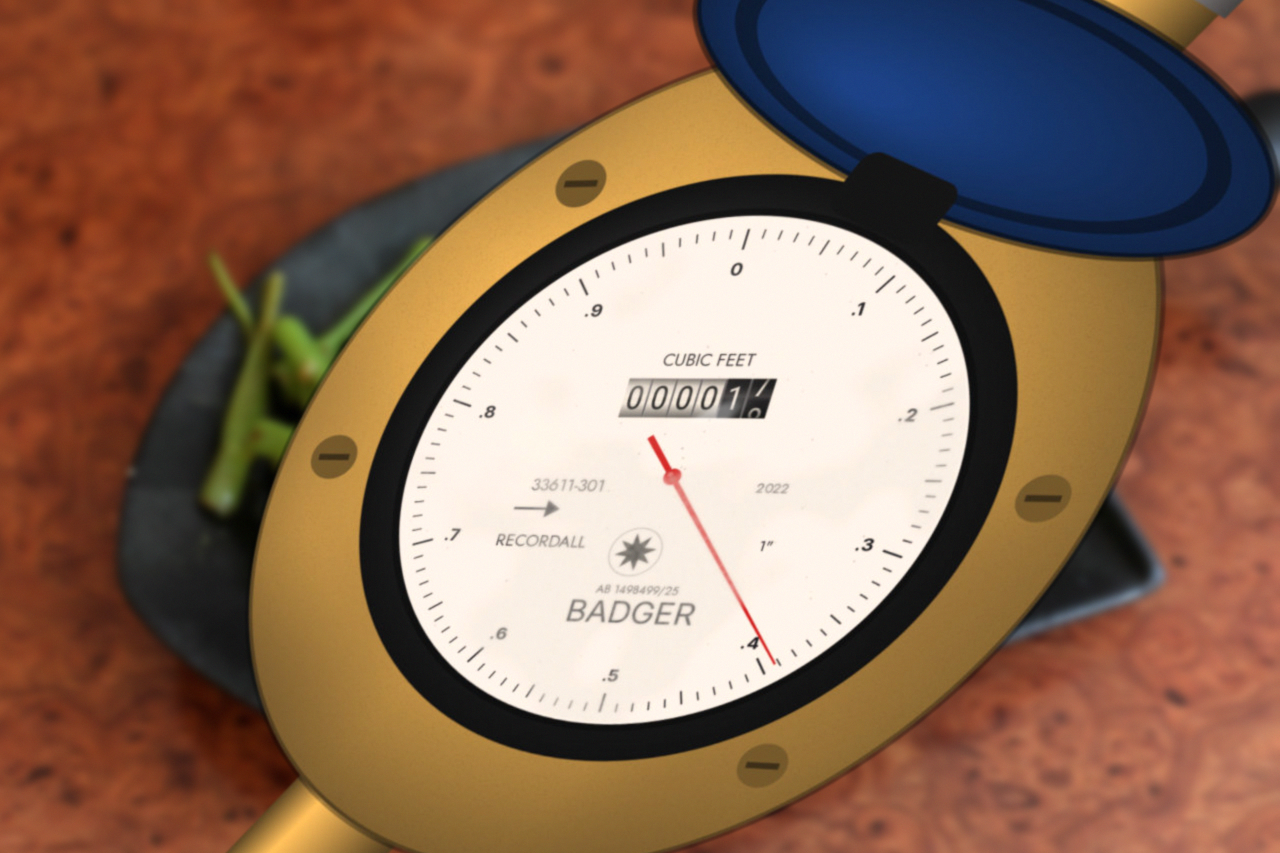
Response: {"value": 17.39, "unit": "ft³"}
